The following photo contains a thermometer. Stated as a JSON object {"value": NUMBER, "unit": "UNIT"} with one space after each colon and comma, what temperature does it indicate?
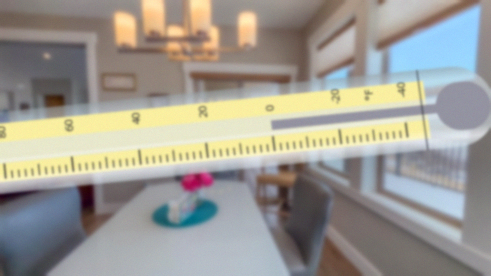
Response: {"value": 0, "unit": "°F"}
